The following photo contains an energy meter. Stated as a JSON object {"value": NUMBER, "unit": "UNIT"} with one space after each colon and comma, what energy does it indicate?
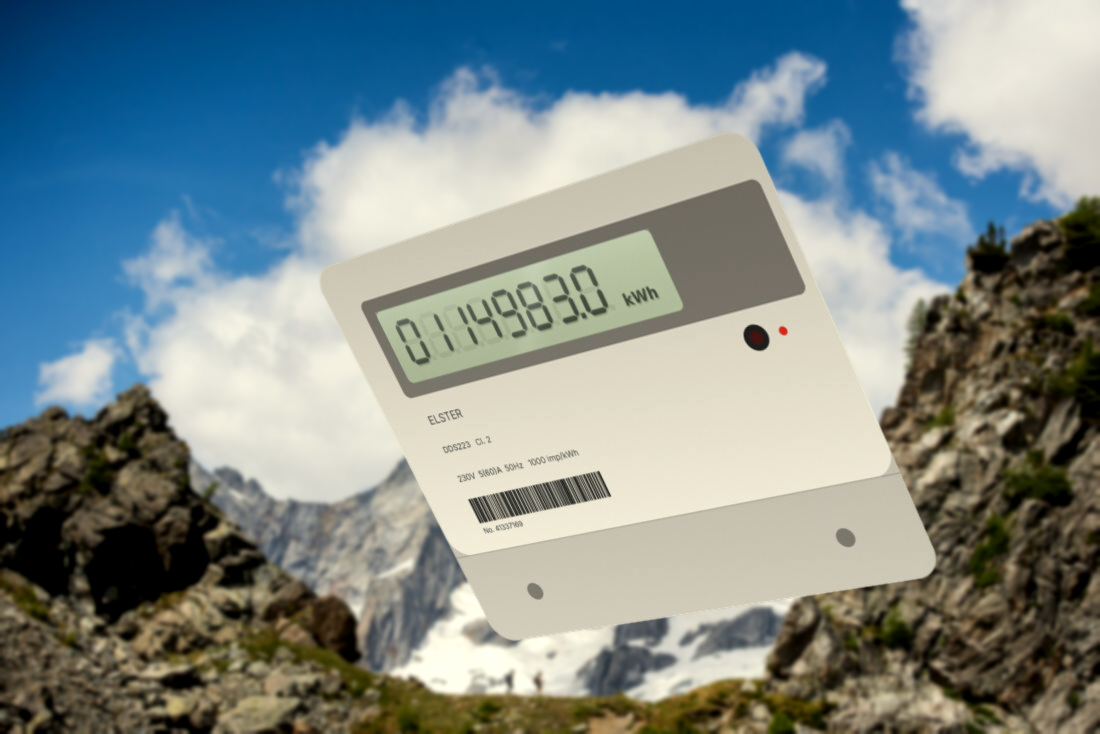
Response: {"value": 114983.0, "unit": "kWh"}
